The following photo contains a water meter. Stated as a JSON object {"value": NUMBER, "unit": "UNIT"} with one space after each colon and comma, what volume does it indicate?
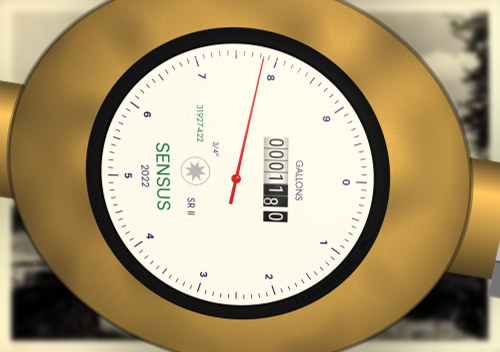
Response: {"value": 1177.8, "unit": "gal"}
